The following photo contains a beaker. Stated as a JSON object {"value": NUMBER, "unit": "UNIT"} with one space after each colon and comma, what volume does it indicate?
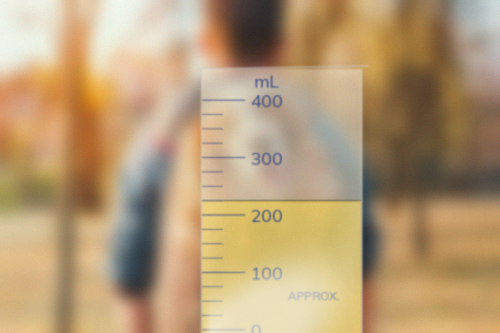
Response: {"value": 225, "unit": "mL"}
